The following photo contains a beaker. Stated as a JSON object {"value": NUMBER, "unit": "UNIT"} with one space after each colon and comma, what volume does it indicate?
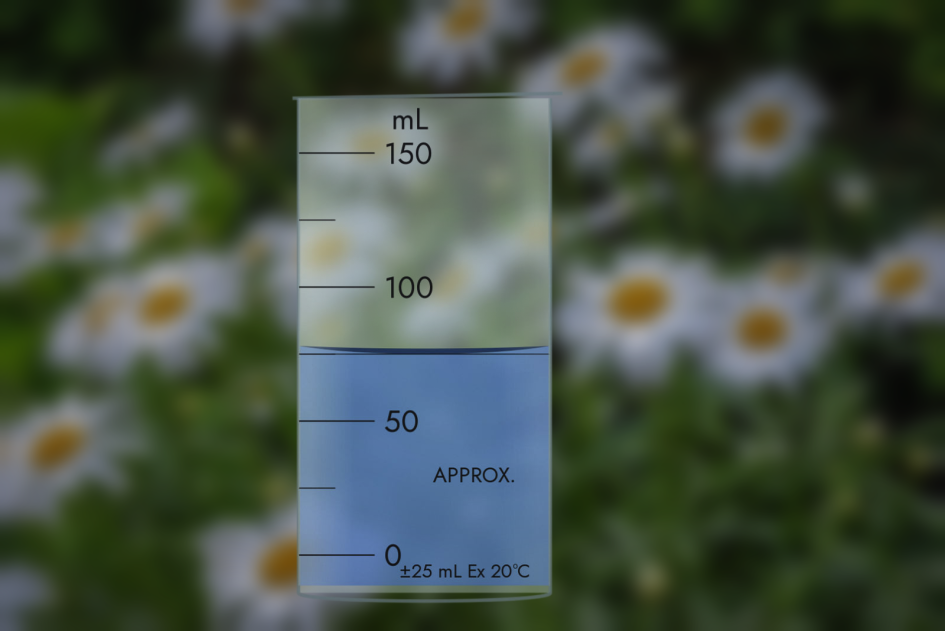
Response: {"value": 75, "unit": "mL"}
